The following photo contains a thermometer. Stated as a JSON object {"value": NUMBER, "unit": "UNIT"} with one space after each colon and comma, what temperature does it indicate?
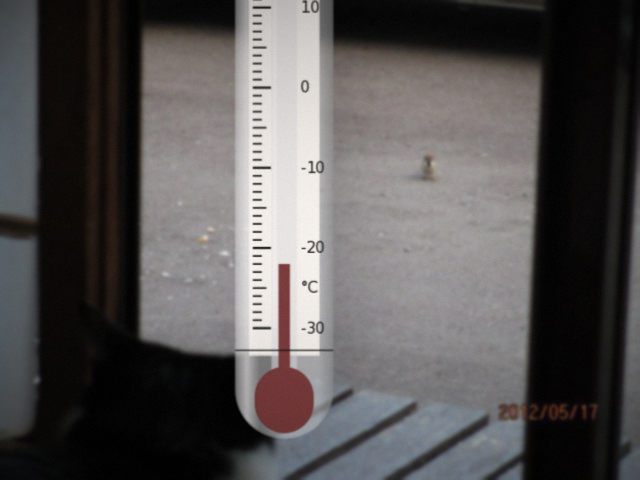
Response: {"value": -22, "unit": "°C"}
